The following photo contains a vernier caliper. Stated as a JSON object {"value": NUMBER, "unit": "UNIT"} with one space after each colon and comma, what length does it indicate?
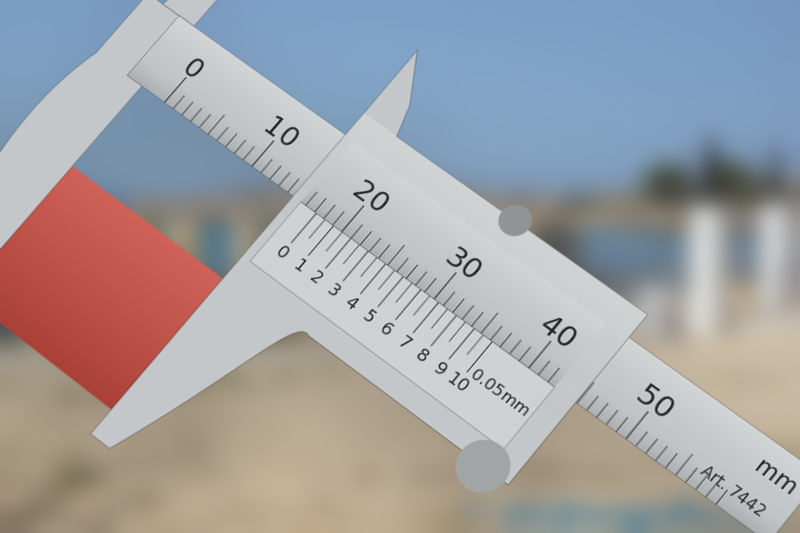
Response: {"value": 17.2, "unit": "mm"}
